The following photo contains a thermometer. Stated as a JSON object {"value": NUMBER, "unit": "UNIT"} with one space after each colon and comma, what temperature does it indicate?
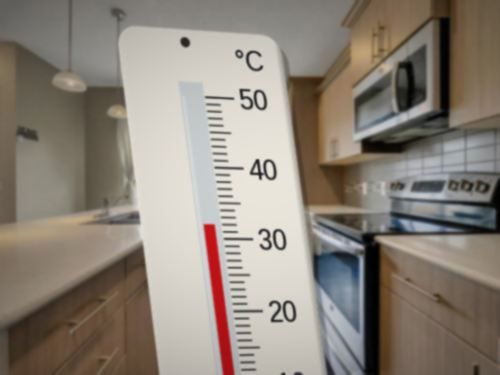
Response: {"value": 32, "unit": "°C"}
